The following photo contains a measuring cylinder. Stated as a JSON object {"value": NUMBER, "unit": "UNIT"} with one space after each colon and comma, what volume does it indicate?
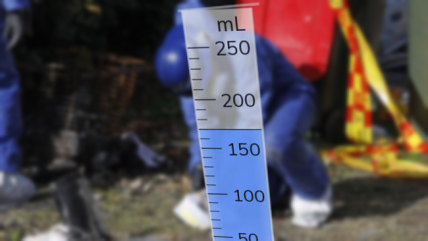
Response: {"value": 170, "unit": "mL"}
